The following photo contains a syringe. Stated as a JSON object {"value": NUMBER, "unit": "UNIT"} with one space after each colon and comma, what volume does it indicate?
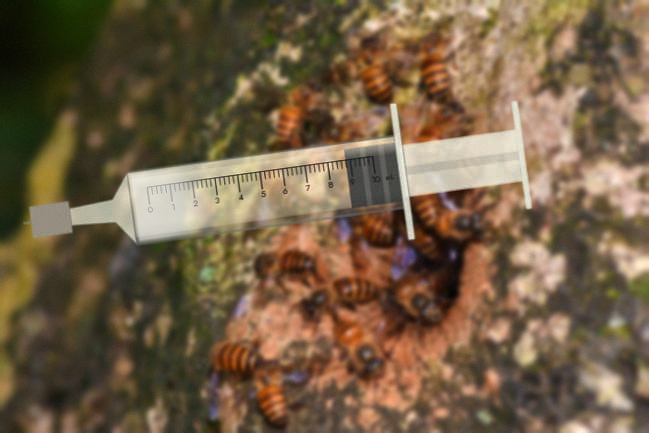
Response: {"value": 8.8, "unit": "mL"}
